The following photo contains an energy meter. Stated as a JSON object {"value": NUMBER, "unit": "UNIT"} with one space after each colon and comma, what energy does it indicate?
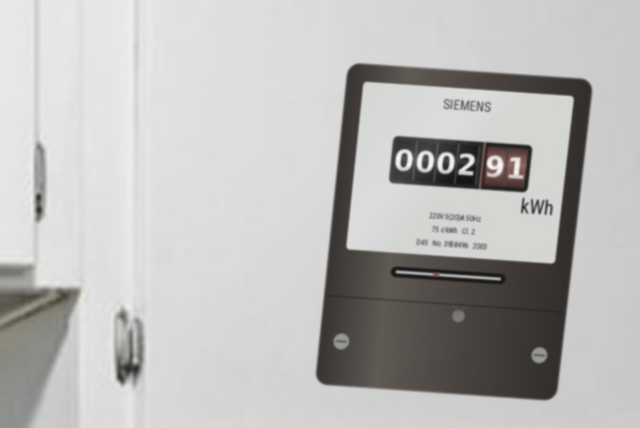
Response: {"value": 2.91, "unit": "kWh"}
